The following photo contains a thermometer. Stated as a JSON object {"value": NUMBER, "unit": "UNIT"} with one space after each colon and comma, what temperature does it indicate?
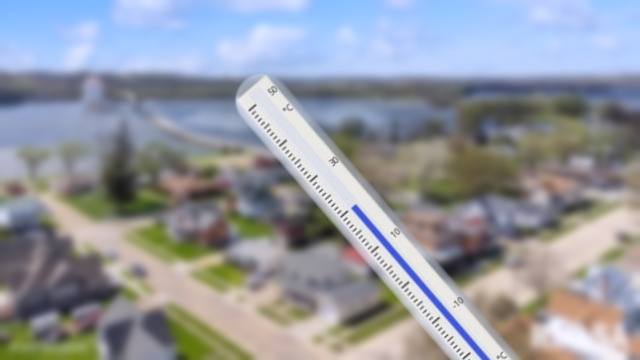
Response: {"value": 20, "unit": "°C"}
